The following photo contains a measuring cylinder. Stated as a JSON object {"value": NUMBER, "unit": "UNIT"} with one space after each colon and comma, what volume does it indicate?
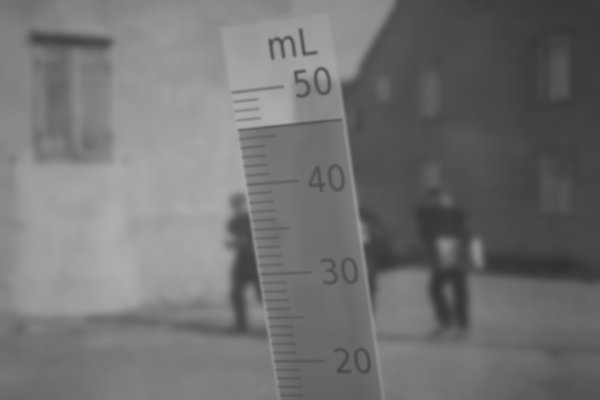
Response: {"value": 46, "unit": "mL"}
